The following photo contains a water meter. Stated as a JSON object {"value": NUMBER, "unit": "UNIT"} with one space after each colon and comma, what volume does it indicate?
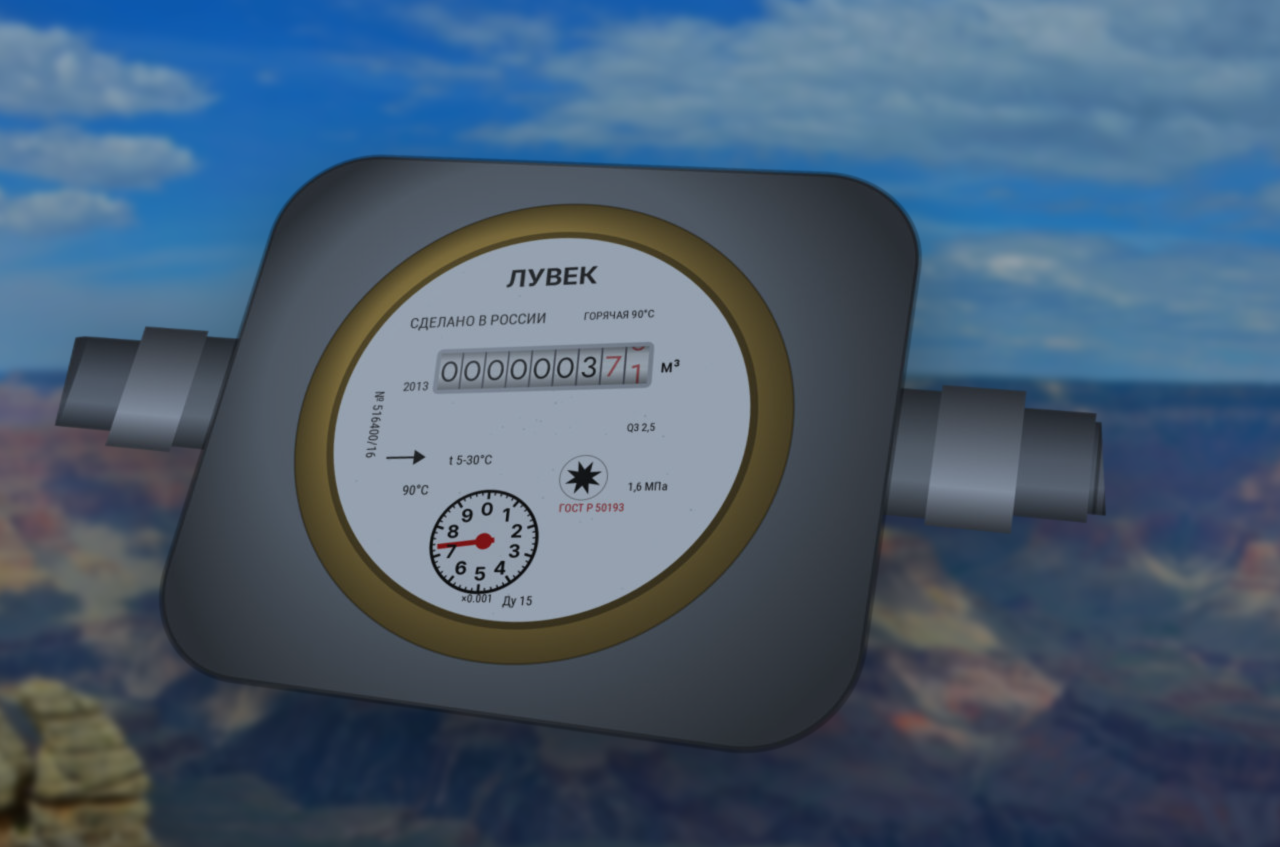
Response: {"value": 3.707, "unit": "m³"}
